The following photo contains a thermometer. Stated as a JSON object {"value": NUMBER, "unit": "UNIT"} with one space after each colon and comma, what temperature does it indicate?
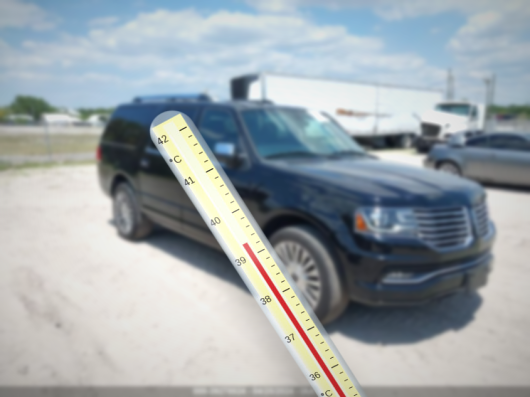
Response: {"value": 39.3, "unit": "°C"}
